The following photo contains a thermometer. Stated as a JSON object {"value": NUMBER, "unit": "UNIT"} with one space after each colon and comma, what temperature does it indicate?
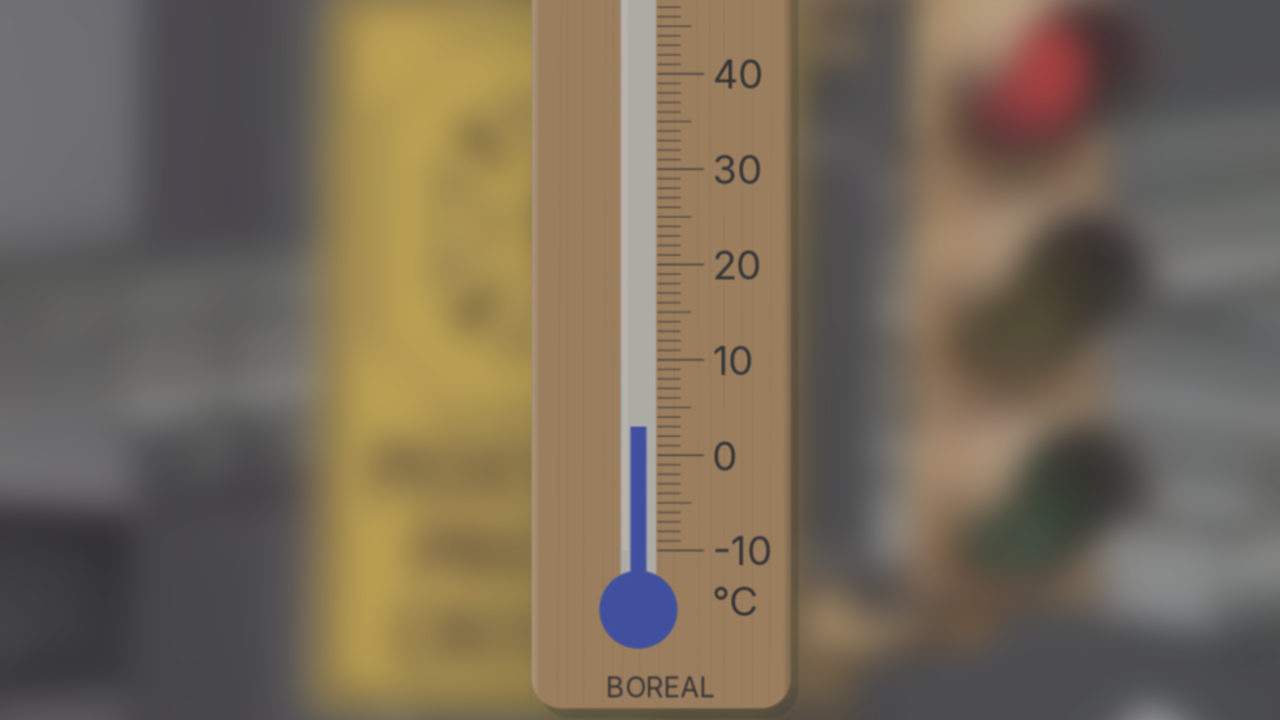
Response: {"value": 3, "unit": "°C"}
